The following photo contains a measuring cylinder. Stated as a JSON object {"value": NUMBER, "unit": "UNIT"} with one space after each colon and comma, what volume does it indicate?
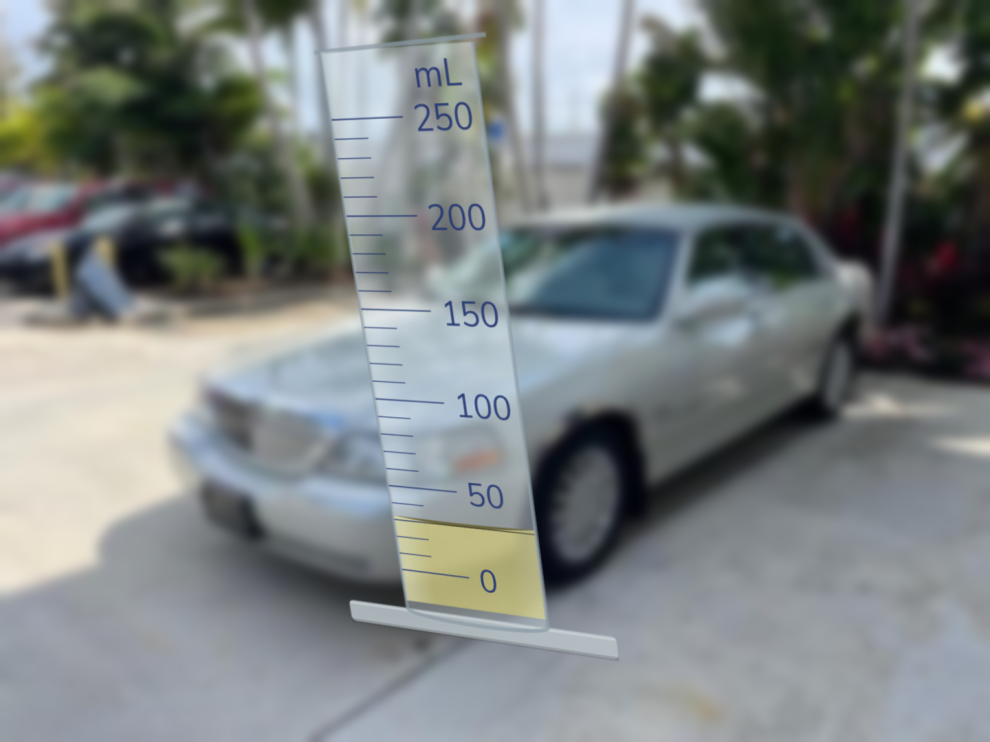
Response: {"value": 30, "unit": "mL"}
